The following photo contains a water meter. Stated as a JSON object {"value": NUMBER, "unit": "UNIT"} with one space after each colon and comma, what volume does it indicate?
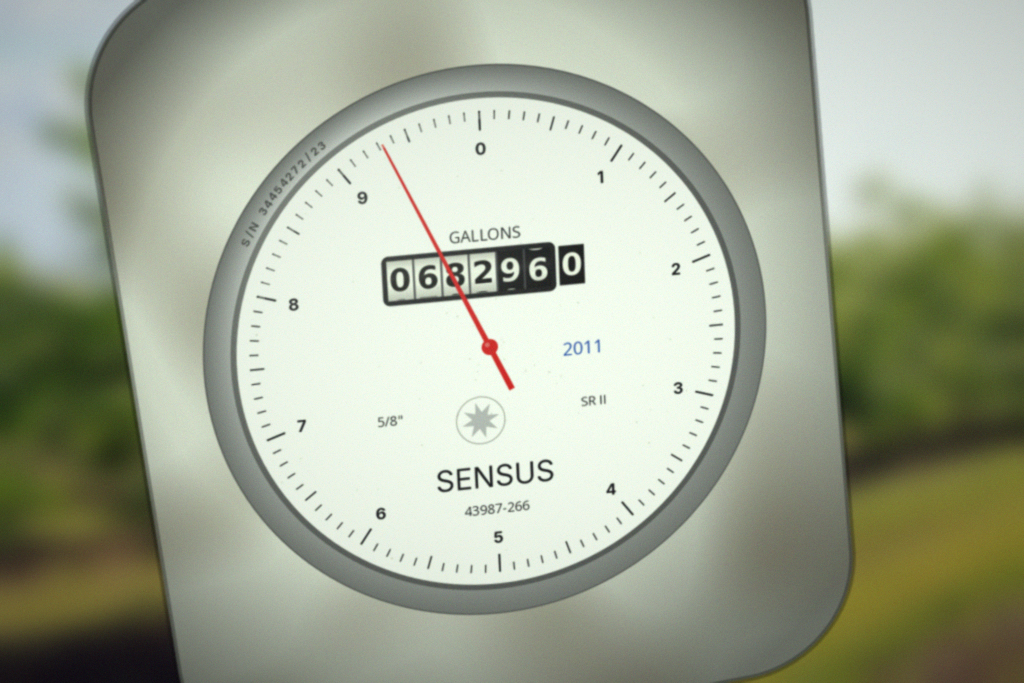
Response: {"value": 682959.3, "unit": "gal"}
